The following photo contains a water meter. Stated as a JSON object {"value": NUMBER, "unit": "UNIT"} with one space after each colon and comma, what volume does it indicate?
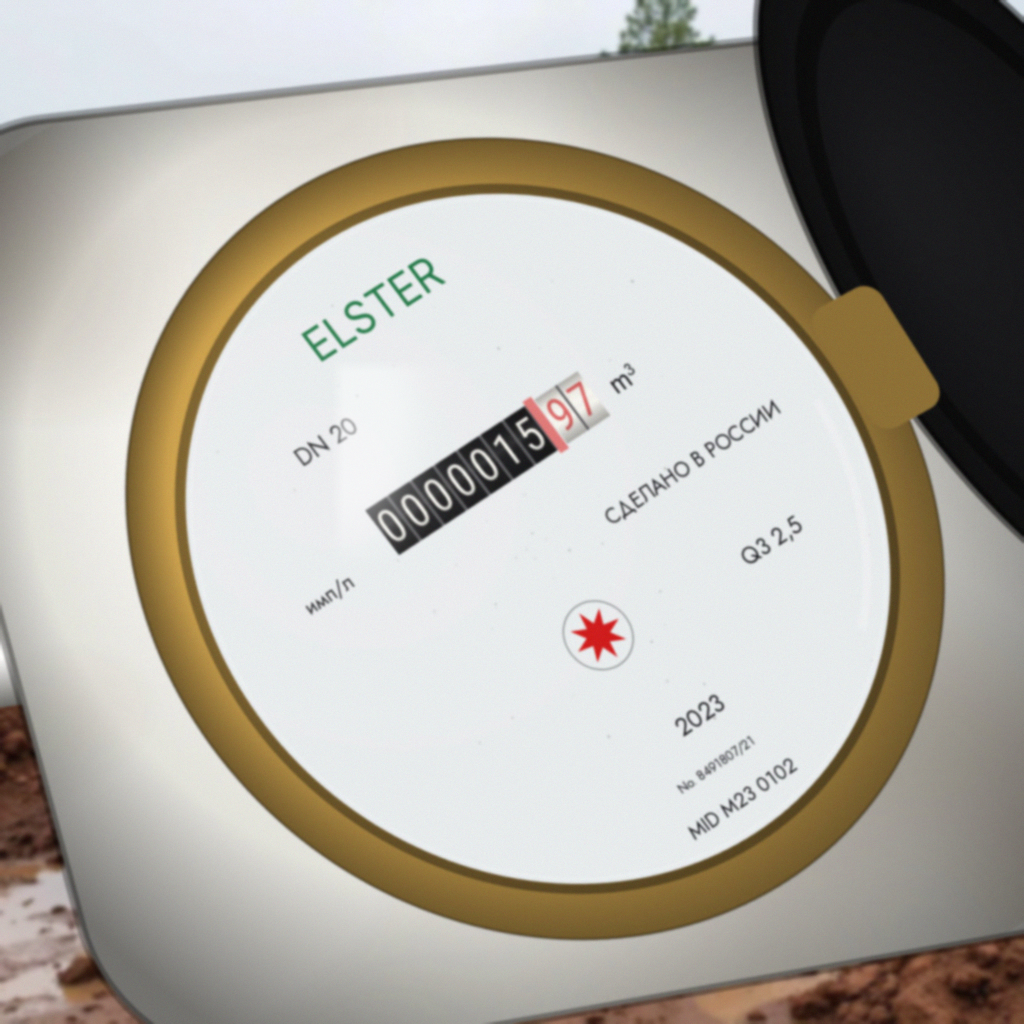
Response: {"value": 15.97, "unit": "m³"}
